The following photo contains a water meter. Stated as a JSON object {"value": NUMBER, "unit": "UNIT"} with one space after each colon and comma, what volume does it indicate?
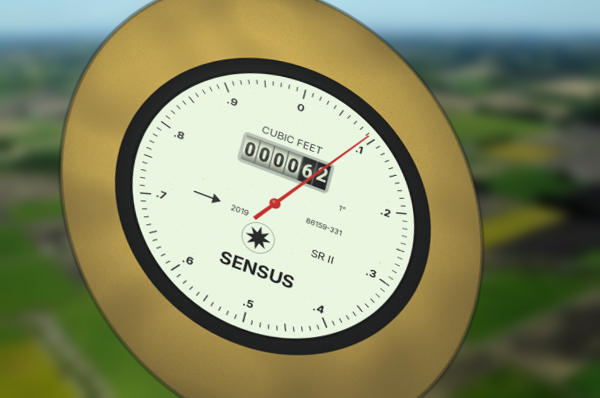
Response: {"value": 62.09, "unit": "ft³"}
